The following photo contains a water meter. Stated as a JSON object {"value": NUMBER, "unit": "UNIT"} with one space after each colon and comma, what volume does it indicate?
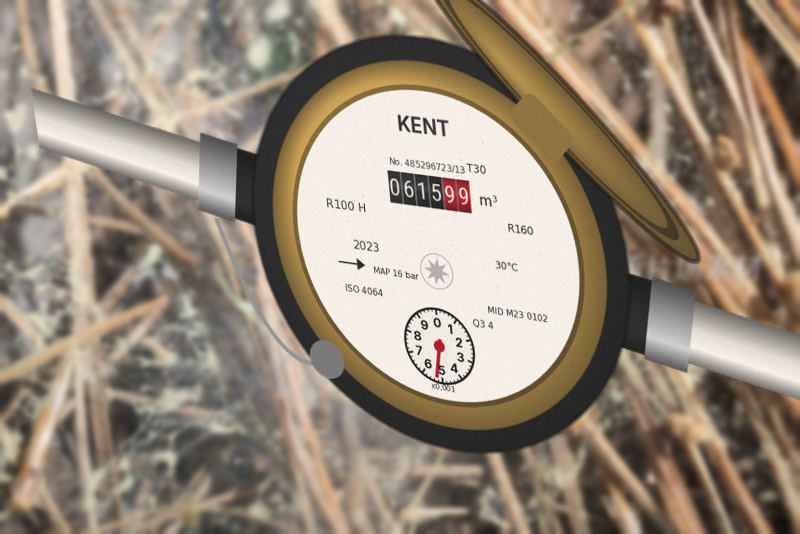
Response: {"value": 615.995, "unit": "m³"}
